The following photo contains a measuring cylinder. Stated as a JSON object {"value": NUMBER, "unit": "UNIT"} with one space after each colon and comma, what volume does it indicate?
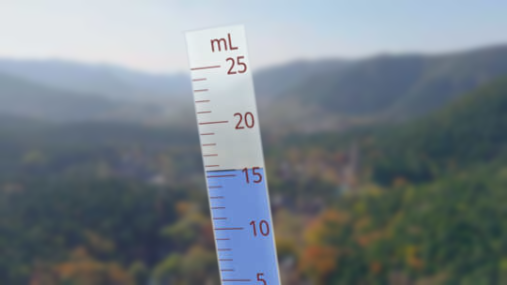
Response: {"value": 15.5, "unit": "mL"}
